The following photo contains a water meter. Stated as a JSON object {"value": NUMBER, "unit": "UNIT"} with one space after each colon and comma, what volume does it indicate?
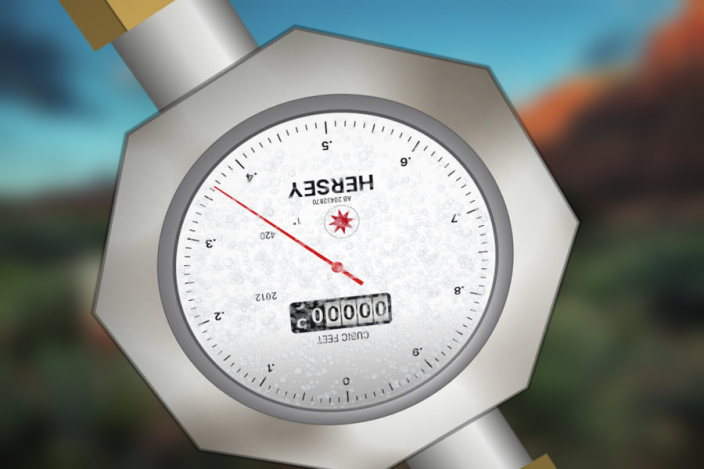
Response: {"value": 5.36, "unit": "ft³"}
